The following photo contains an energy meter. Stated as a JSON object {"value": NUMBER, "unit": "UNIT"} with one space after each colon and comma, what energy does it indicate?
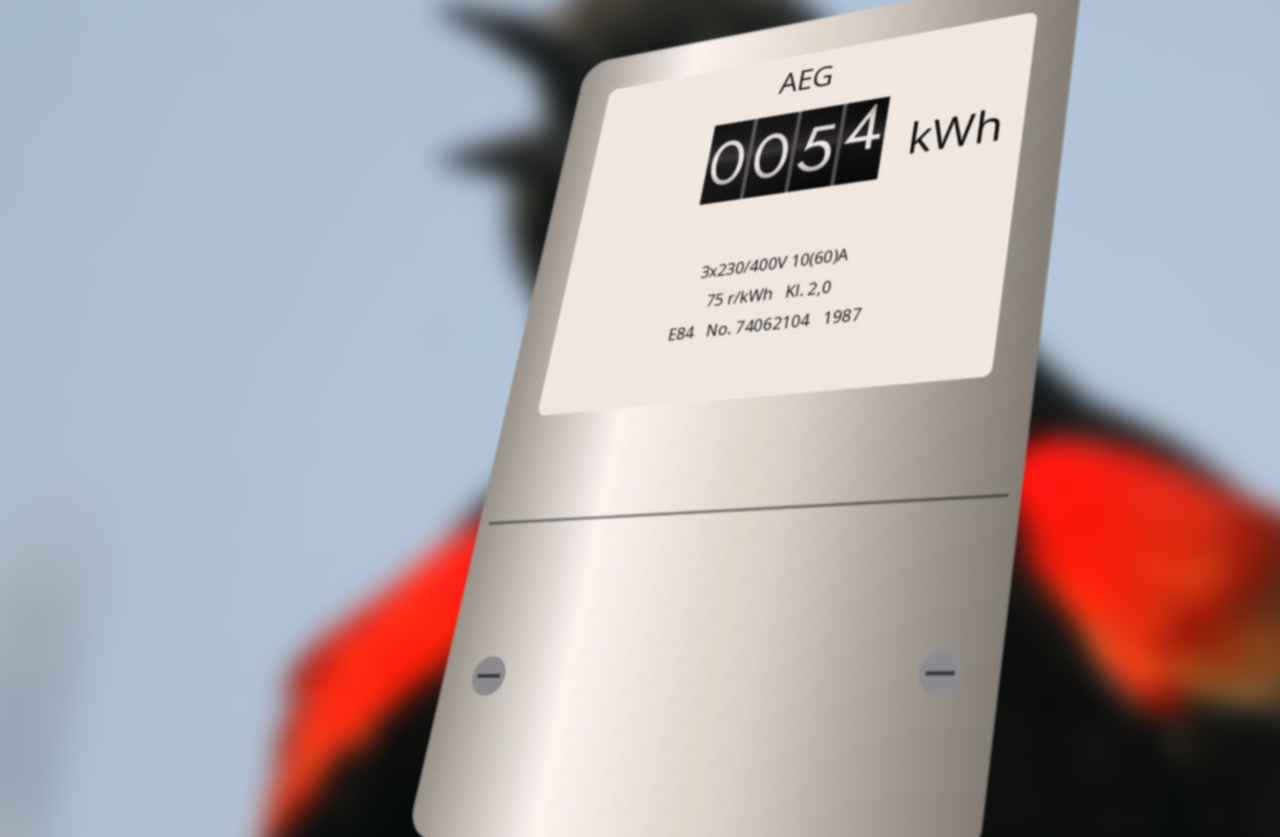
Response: {"value": 54, "unit": "kWh"}
